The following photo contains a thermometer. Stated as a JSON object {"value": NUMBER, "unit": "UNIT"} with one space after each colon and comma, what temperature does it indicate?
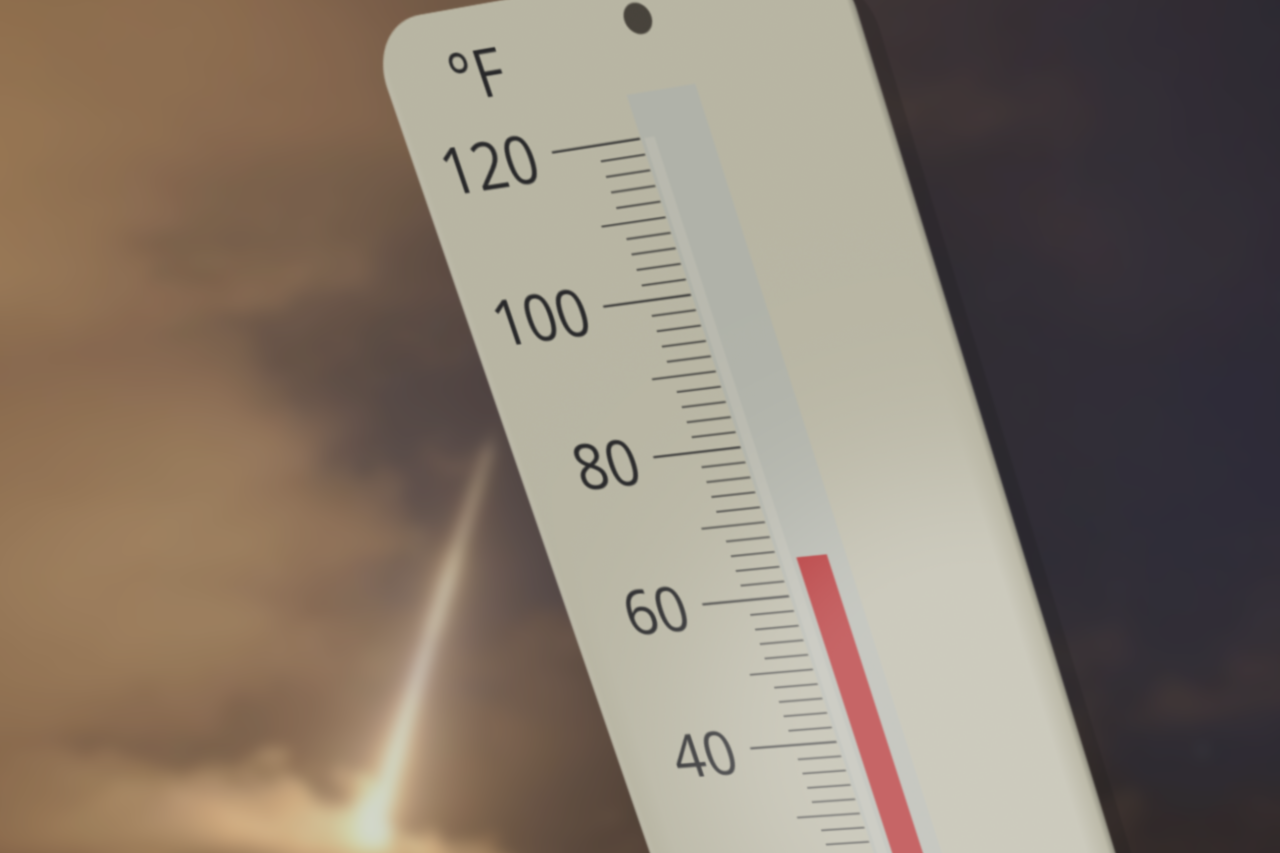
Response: {"value": 65, "unit": "°F"}
